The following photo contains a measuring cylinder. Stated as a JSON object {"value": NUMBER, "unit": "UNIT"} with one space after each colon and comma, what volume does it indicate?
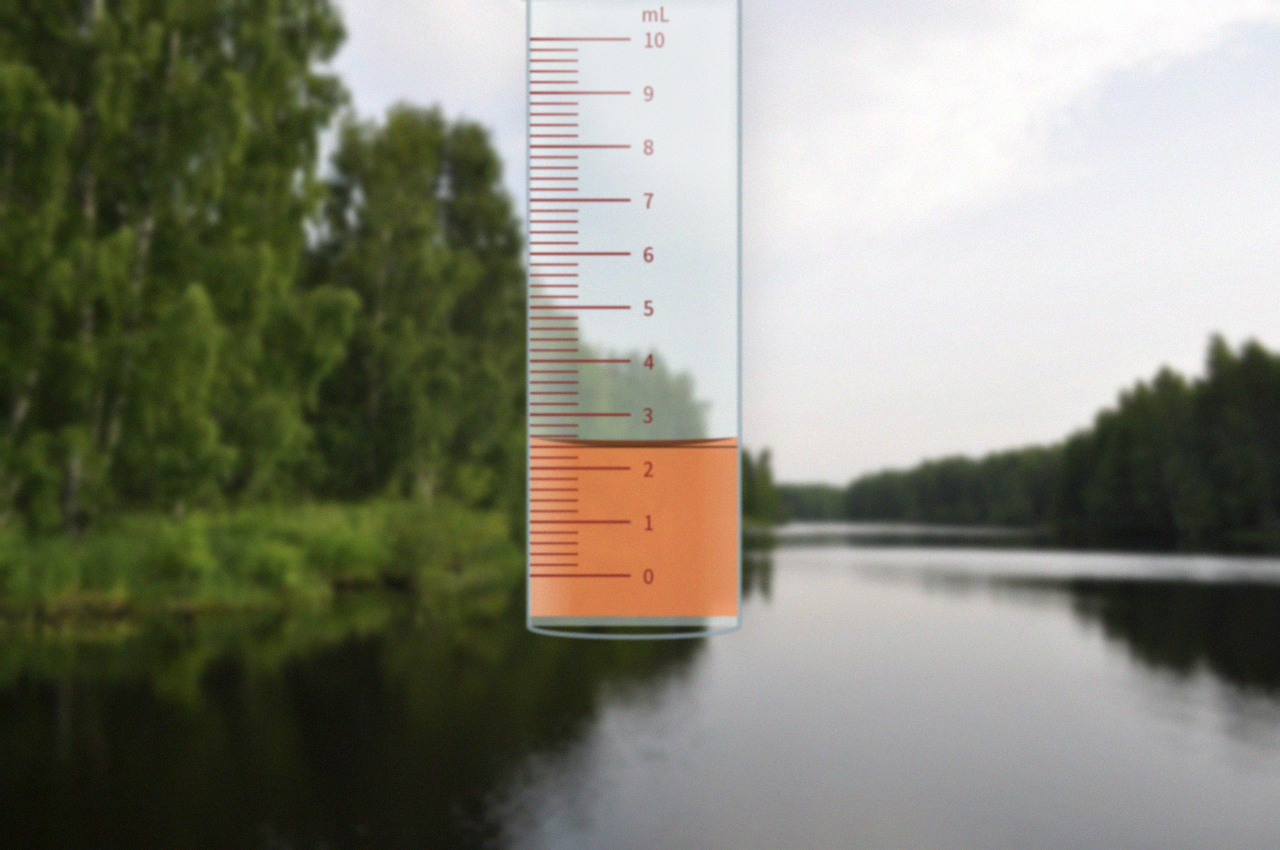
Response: {"value": 2.4, "unit": "mL"}
